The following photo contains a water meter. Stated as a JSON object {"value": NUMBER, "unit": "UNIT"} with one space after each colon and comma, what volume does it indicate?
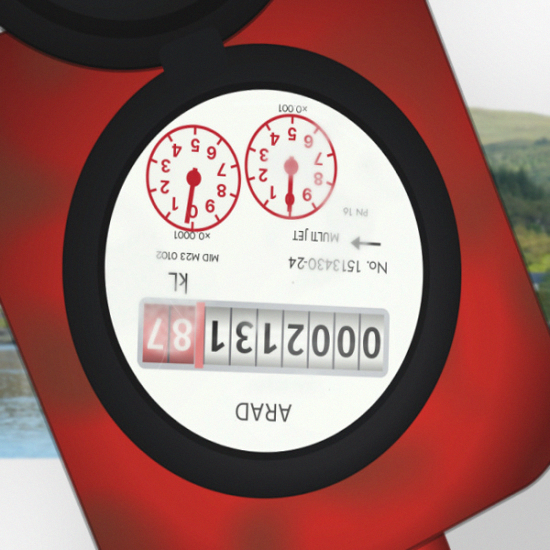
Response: {"value": 2131.8700, "unit": "kL"}
